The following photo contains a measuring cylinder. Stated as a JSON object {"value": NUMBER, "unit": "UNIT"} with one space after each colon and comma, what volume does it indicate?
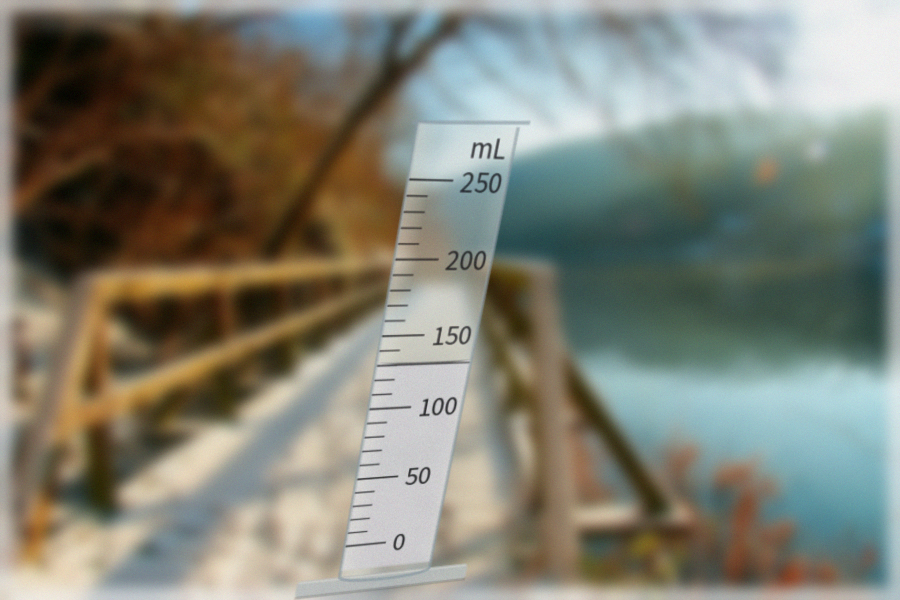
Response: {"value": 130, "unit": "mL"}
